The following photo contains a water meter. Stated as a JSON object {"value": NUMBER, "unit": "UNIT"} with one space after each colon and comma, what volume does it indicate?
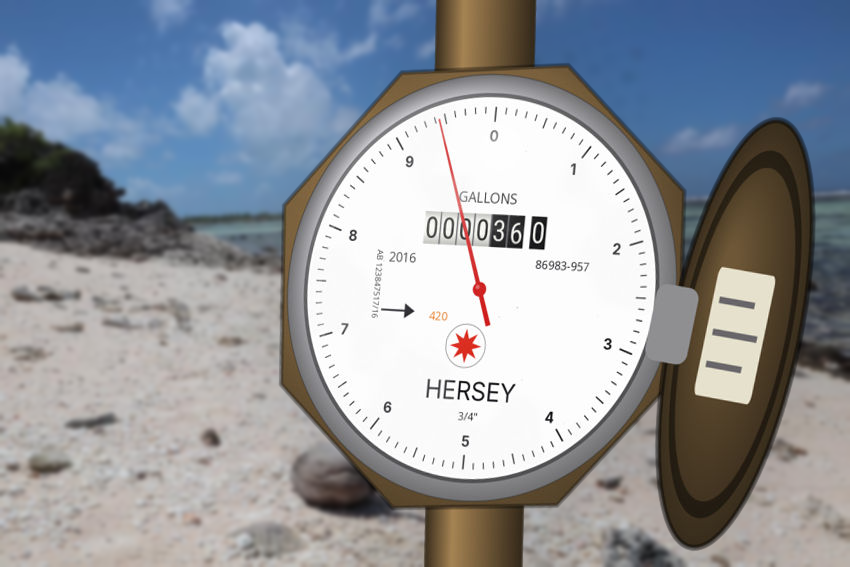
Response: {"value": 359.4, "unit": "gal"}
